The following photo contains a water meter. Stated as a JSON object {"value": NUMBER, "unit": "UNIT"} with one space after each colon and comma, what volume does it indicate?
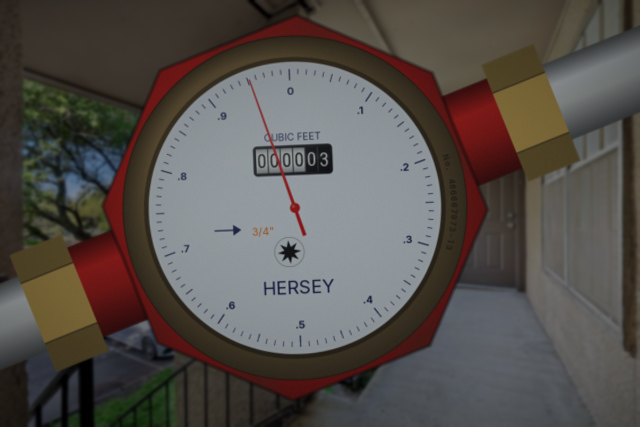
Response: {"value": 2.95, "unit": "ft³"}
